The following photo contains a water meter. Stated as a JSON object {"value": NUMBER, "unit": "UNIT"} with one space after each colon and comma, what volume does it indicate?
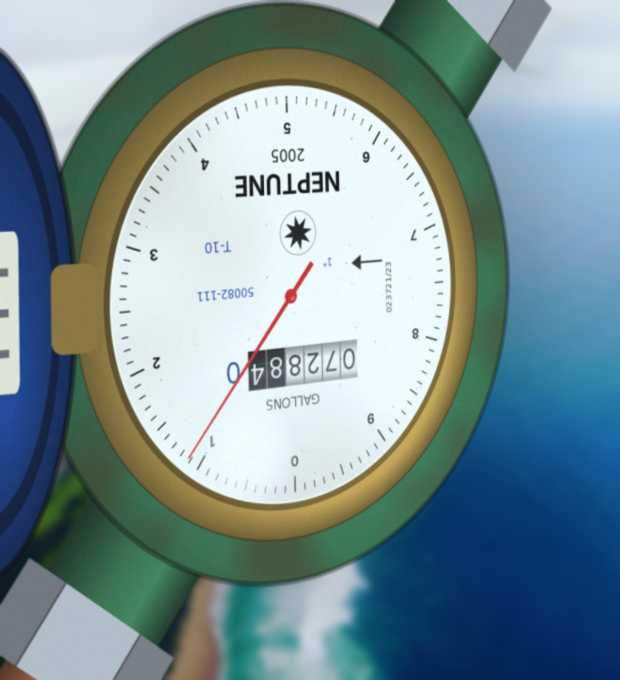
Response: {"value": 728841.1, "unit": "gal"}
